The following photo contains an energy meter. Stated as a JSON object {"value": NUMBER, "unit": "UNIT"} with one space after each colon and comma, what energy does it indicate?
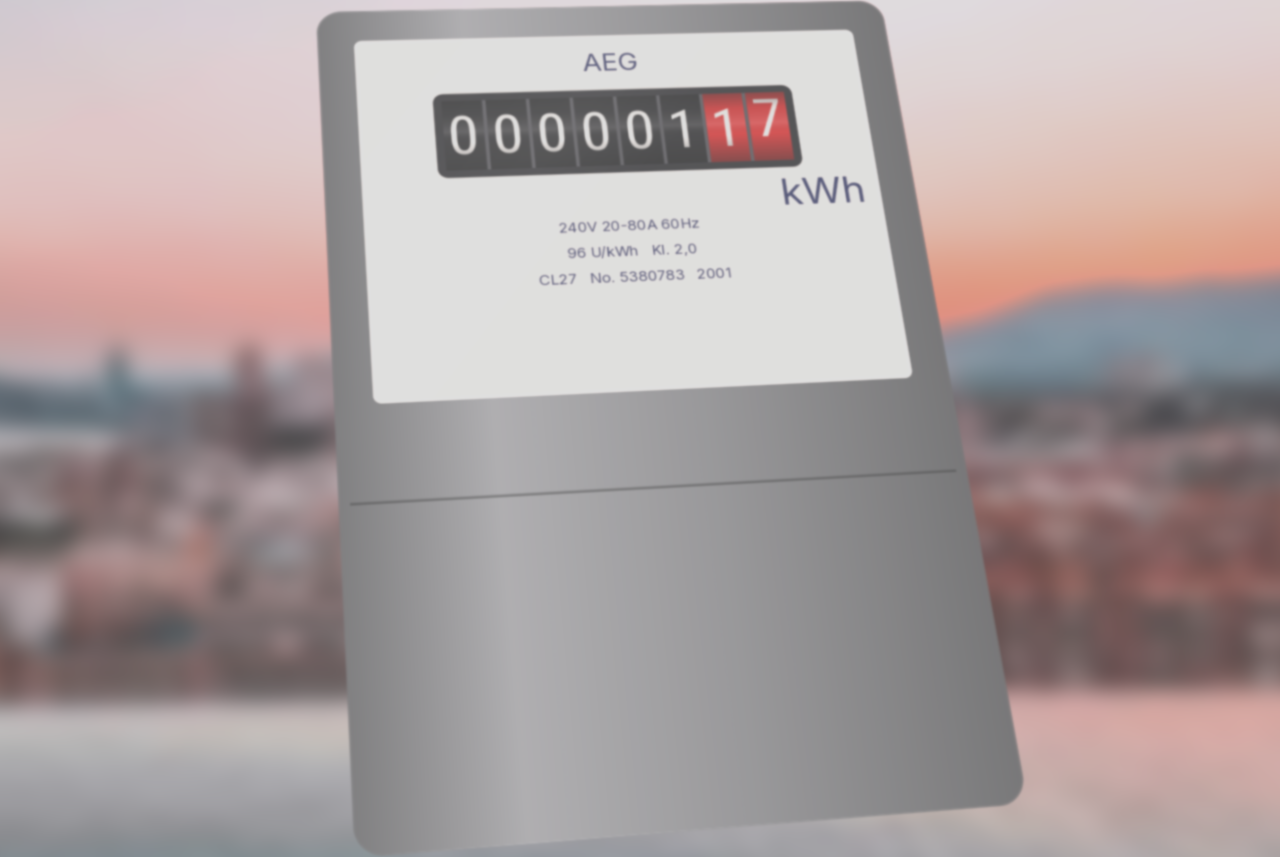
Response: {"value": 1.17, "unit": "kWh"}
